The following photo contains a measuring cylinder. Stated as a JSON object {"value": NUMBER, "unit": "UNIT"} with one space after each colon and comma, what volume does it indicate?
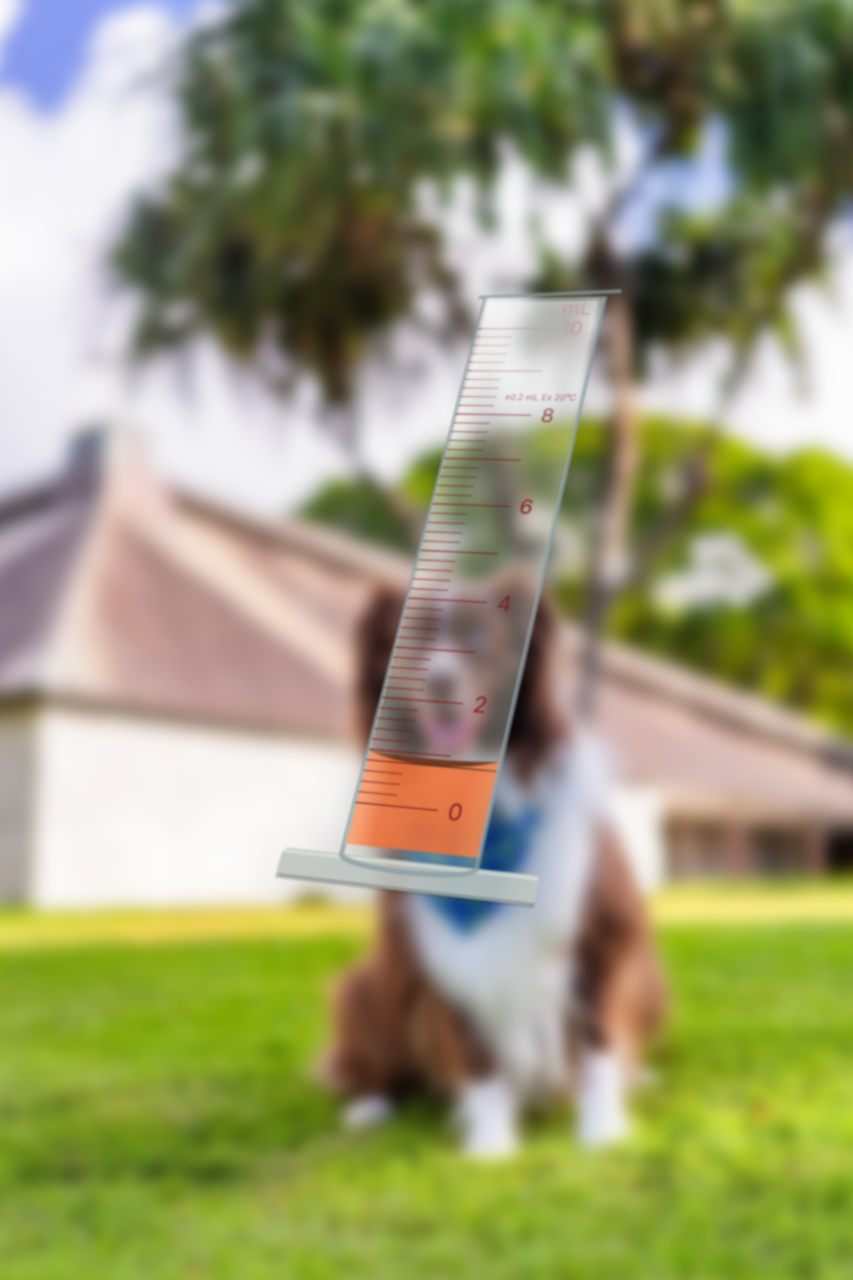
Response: {"value": 0.8, "unit": "mL"}
